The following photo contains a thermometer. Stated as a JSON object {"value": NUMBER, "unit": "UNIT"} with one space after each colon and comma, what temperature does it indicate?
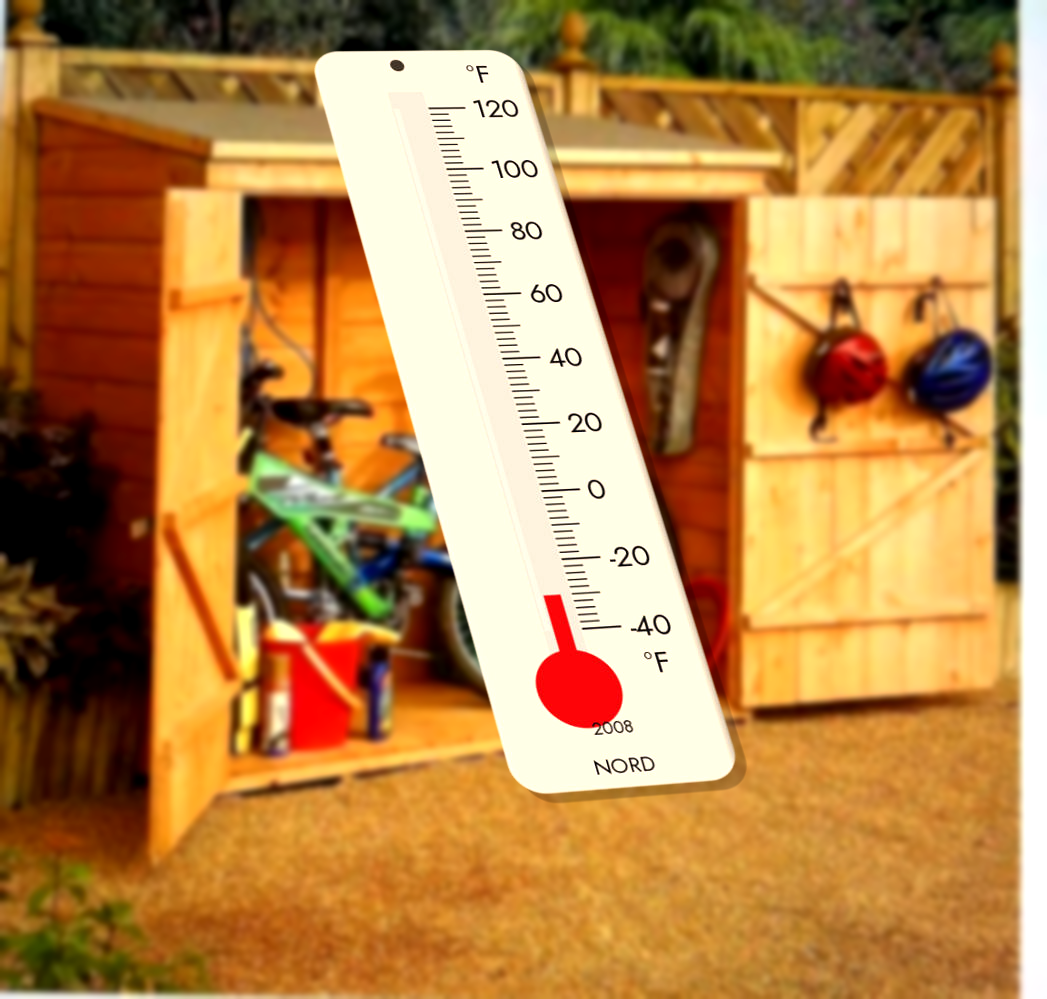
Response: {"value": -30, "unit": "°F"}
